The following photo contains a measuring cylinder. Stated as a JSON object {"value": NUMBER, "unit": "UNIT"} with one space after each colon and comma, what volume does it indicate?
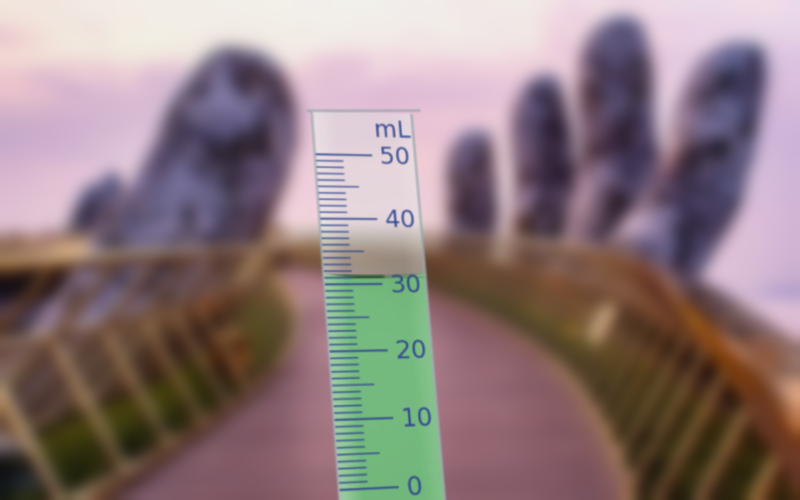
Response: {"value": 31, "unit": "mL"}
